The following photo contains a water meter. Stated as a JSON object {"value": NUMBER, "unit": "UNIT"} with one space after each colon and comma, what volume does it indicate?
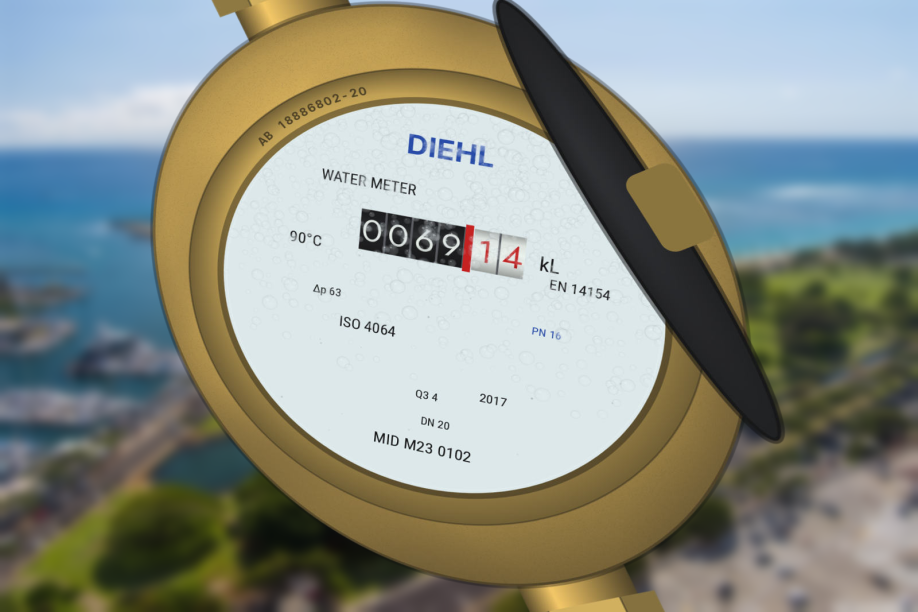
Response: {"value": 69.14, "unit": "kL"}
